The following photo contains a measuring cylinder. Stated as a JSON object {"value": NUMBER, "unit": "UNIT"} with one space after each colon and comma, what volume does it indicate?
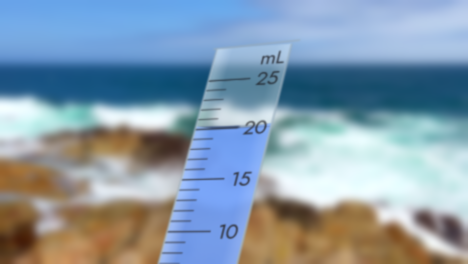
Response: {"value": 20, "unit": "mL"}
